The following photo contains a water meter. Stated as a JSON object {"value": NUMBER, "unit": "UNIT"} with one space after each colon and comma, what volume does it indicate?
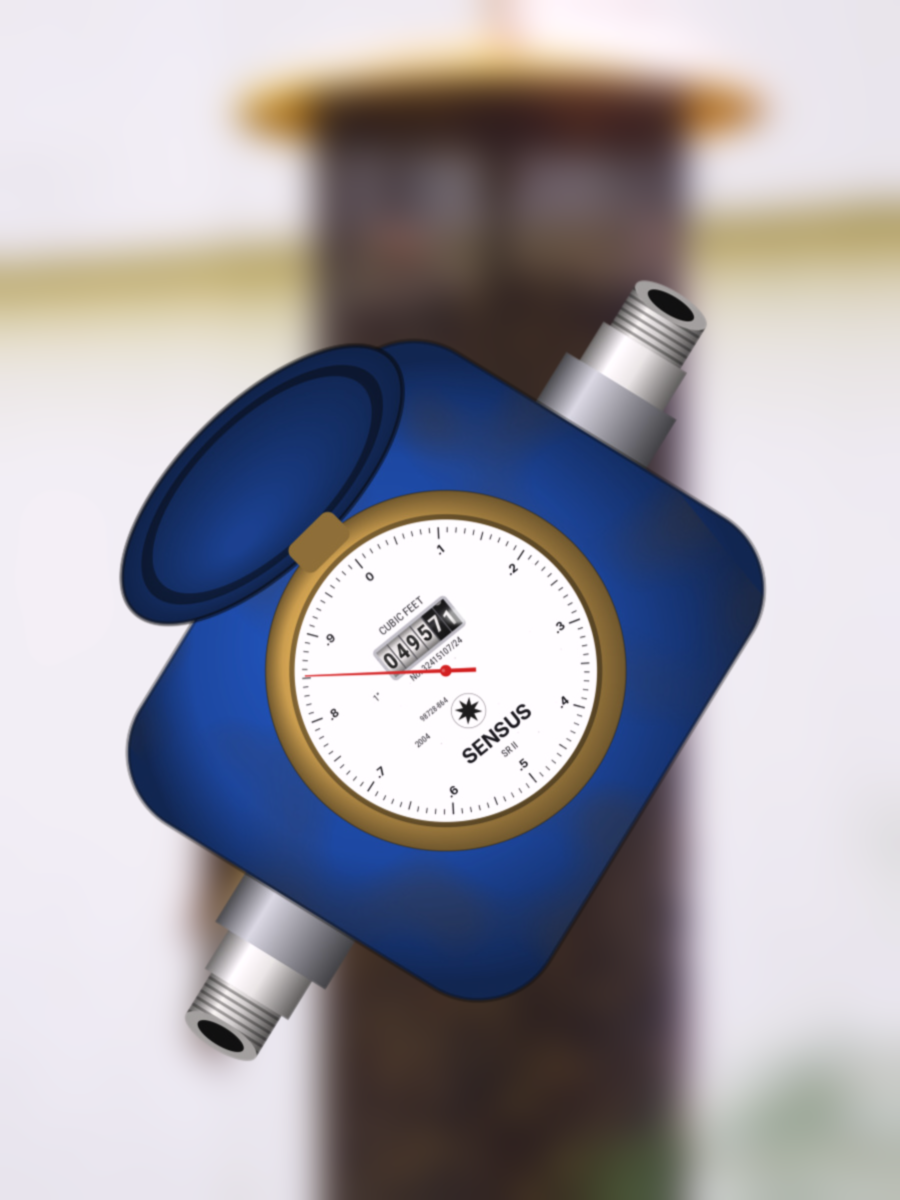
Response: {"value": 49570.85, "unit": "ft³"}
